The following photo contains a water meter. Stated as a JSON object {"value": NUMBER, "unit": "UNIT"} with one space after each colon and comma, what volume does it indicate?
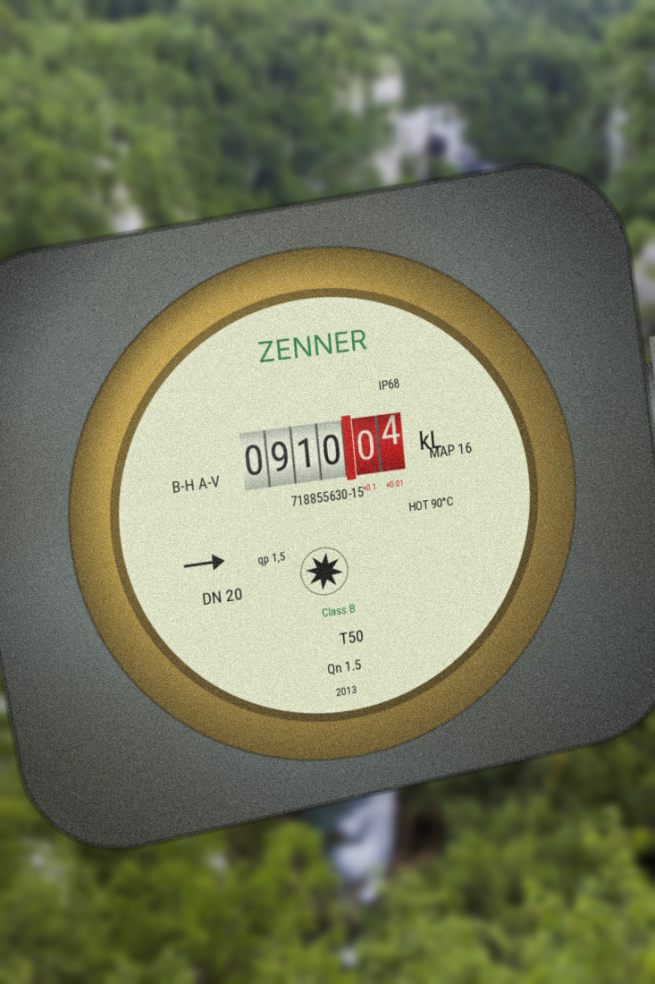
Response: {"value": 910.04, "unit": "kL"}
